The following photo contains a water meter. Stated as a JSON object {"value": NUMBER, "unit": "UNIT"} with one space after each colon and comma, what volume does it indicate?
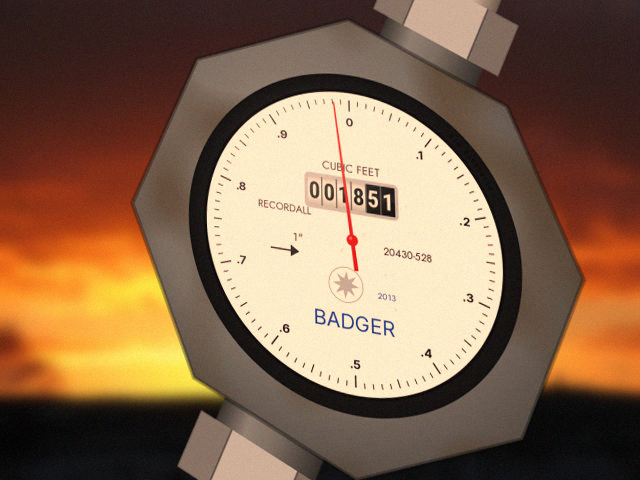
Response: {"value": 1850.98, "unit": "ft³"}
